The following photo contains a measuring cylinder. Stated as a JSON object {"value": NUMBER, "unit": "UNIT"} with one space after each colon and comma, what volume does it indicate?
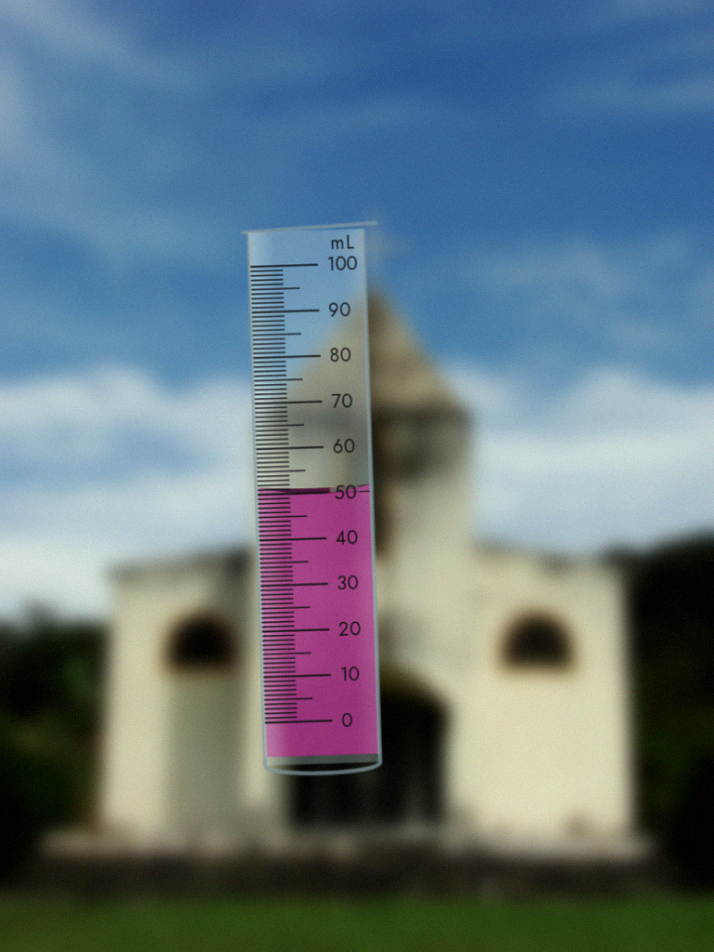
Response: {"value": 50, "unit": "mL"}
